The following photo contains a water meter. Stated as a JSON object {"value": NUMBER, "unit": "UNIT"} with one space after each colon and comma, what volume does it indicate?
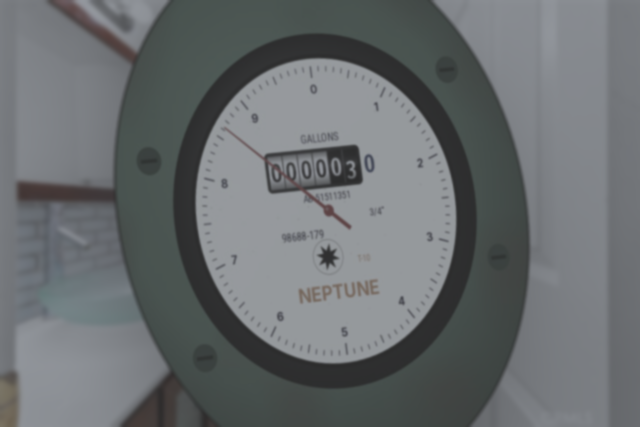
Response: {"value": 28.6, "unit": "gal"}
